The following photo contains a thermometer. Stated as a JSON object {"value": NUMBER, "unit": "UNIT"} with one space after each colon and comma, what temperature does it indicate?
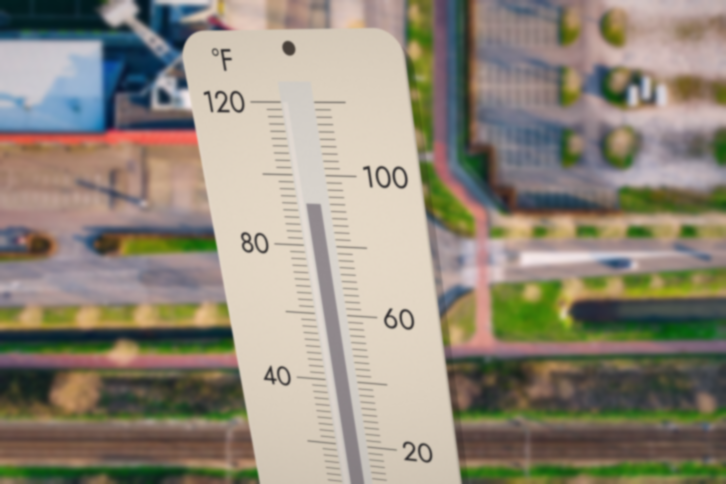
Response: {"value": 92, "unit": "°F"}
